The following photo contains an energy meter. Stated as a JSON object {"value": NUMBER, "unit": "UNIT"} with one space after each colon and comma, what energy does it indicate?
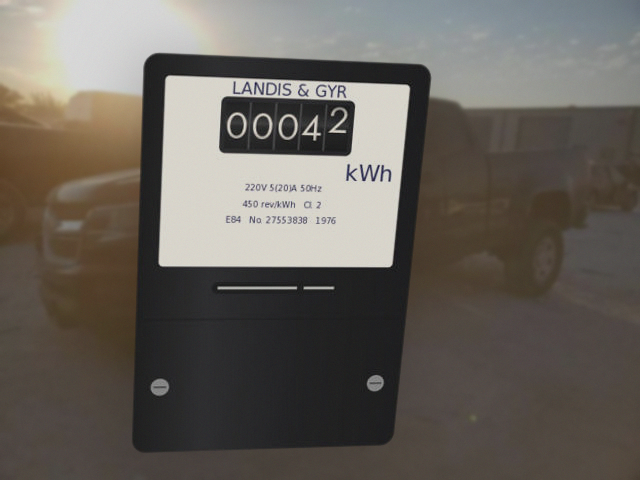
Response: {"value": 42, "unit": "kWh"}
